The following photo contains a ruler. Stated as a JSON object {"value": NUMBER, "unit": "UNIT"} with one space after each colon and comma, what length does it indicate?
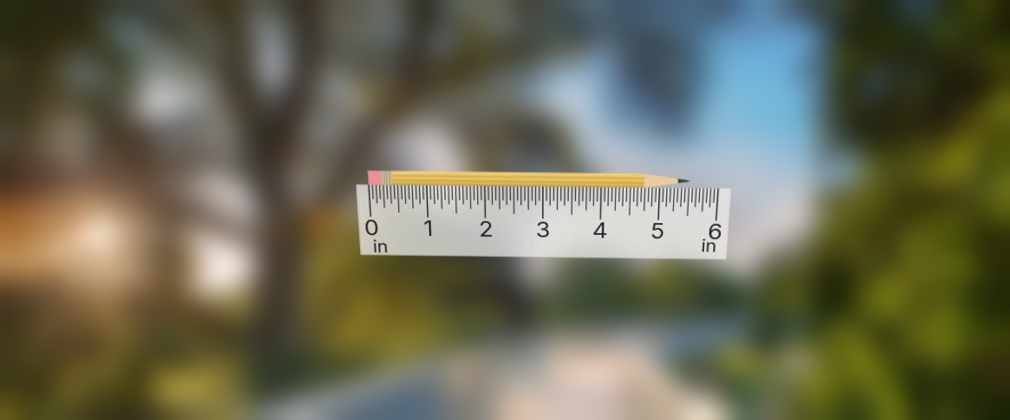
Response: {"value": 5.5, "unit": "in"}
